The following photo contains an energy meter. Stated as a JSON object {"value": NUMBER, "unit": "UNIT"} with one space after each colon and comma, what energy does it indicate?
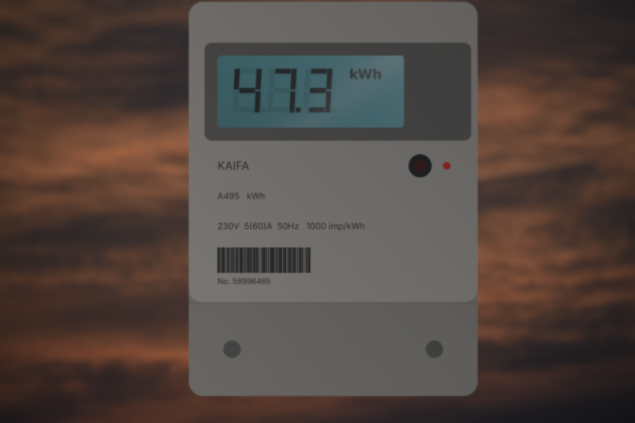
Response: {"value": 47.3, "unit": "kWh"}
